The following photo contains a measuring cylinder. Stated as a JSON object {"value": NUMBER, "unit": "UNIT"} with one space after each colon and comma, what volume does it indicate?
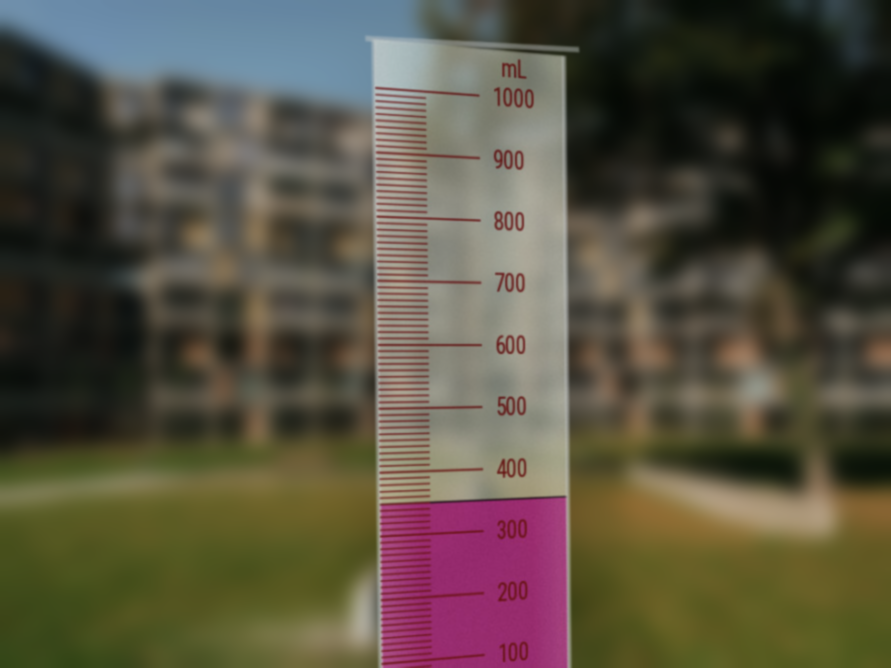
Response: {"value": 350, "unit": "mL"}
